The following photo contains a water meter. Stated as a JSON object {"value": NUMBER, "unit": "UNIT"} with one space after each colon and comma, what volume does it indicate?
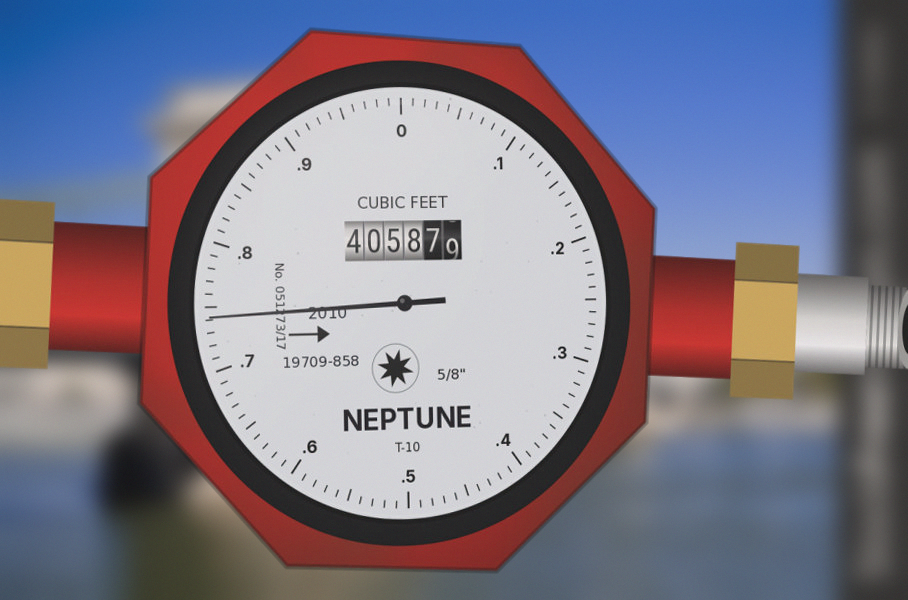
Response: {"value": 405878.74, "unit": "ft³"}
